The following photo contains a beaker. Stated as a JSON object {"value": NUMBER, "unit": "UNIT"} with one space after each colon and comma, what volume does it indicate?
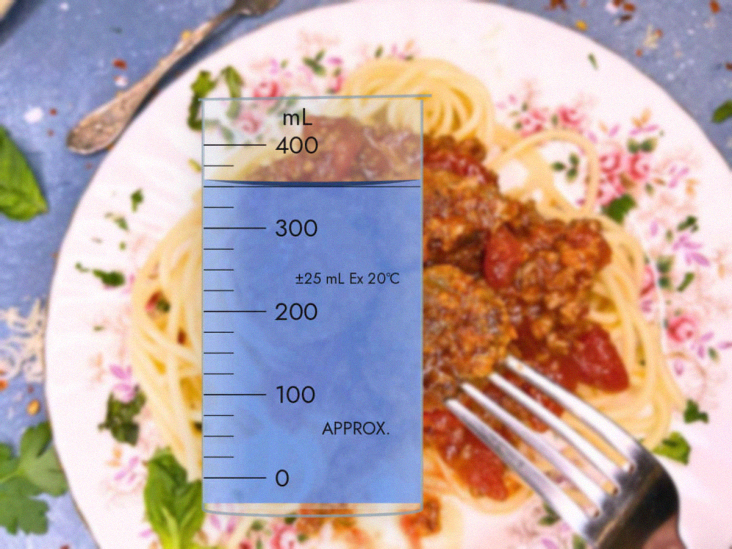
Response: {"value": 350, "unit": "mL"}
